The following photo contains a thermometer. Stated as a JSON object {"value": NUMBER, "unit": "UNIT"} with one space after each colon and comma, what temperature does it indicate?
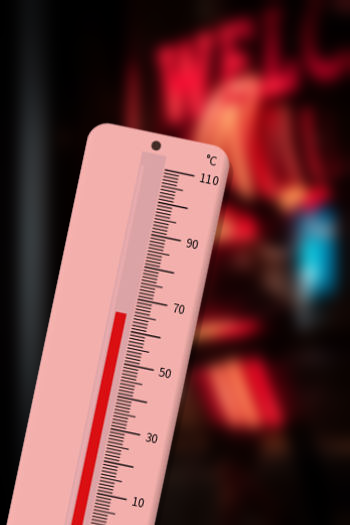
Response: {"value": 65, "unit": "°C"}
